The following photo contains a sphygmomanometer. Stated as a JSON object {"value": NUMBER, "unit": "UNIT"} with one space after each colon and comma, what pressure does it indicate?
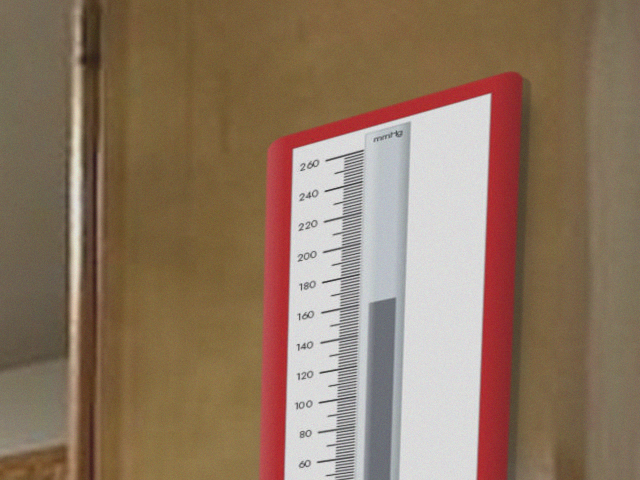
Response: {"value": 160, "unit": "mmHg"}
